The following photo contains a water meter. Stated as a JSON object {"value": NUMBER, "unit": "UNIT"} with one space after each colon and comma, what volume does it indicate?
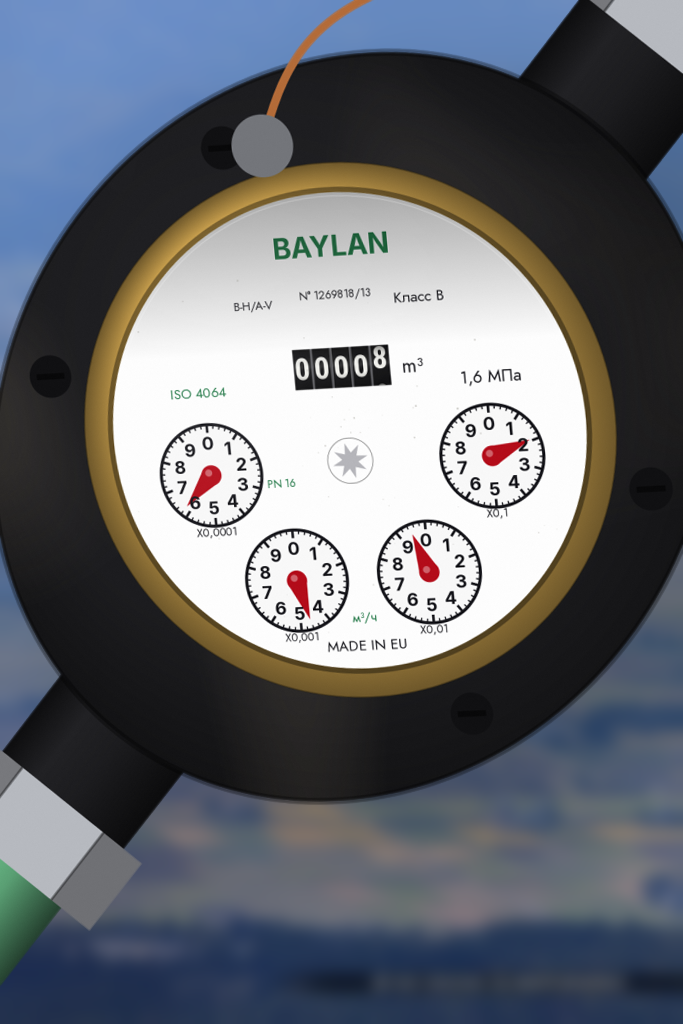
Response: {"value": 8.1946, "unit": "m³"}
